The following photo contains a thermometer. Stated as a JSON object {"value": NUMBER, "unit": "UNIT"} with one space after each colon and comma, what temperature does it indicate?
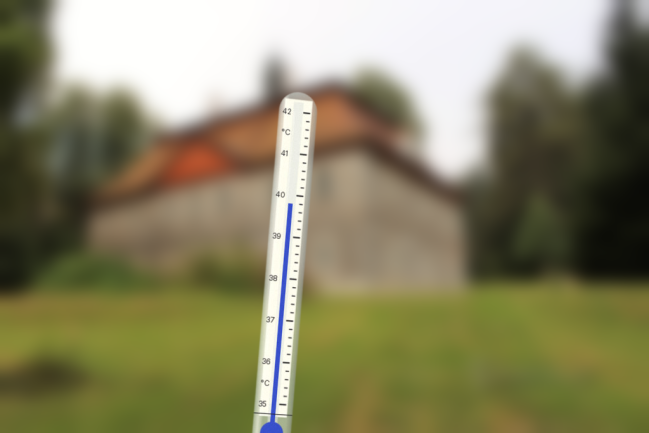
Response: {"value": 39.8, "unit": "°C"}
